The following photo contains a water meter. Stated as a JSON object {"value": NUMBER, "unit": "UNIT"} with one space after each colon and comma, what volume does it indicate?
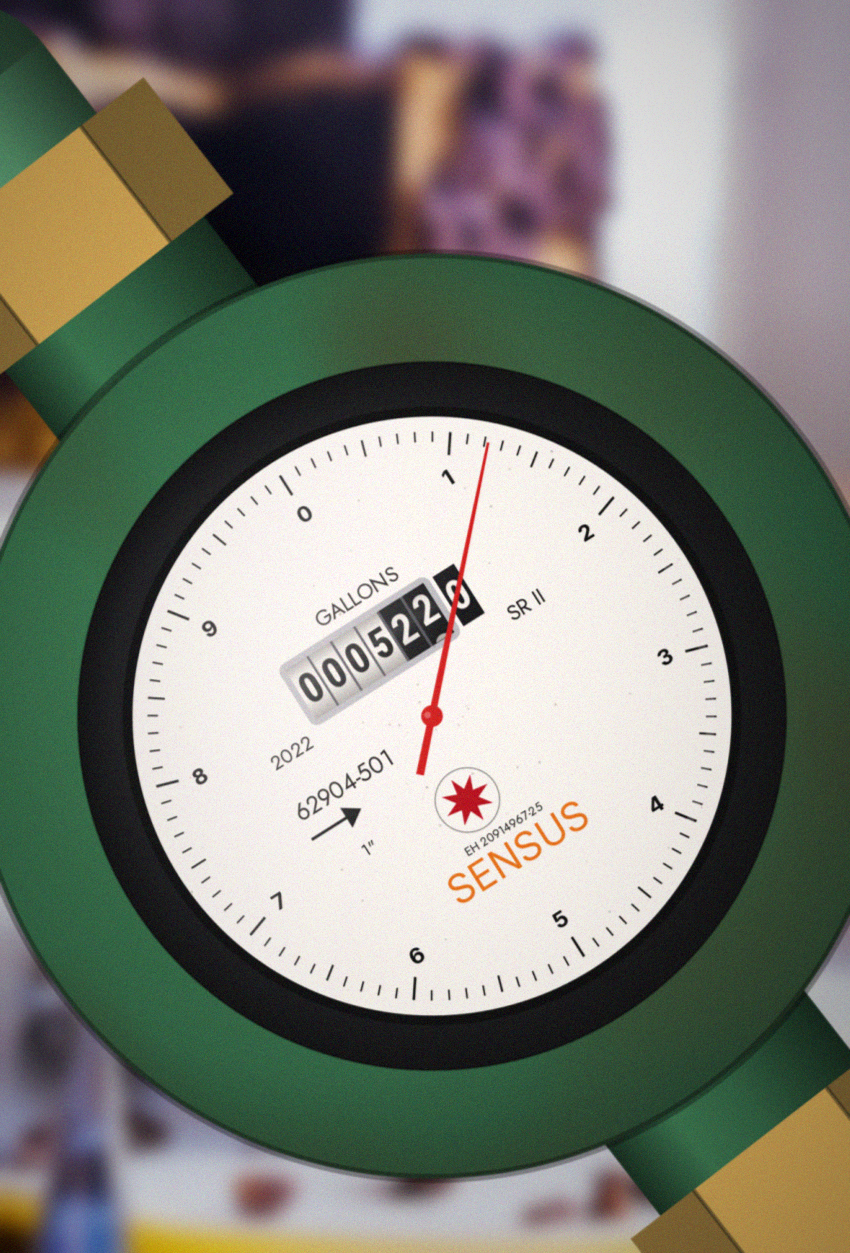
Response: {"value": 5221.2, "unit": "gal"}
